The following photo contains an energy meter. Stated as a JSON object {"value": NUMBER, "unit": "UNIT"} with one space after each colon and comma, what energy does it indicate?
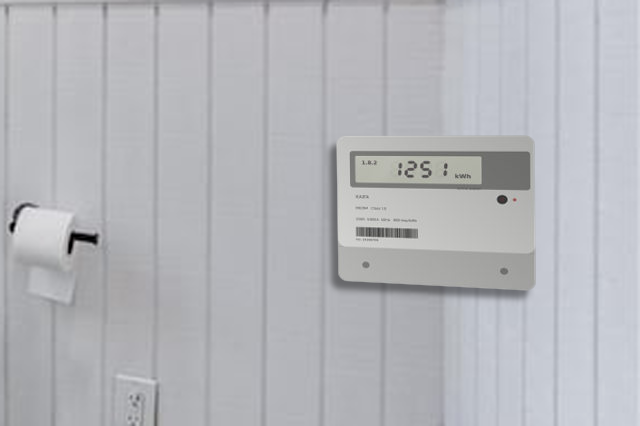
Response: {"value": 1251, "unit": "kWh"}
